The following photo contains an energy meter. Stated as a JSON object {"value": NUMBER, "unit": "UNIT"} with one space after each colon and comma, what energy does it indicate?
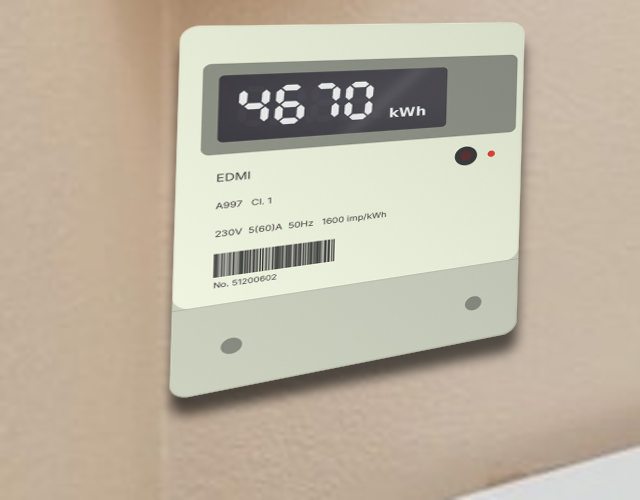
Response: {"value": 4670, "unit": "kWh"}
